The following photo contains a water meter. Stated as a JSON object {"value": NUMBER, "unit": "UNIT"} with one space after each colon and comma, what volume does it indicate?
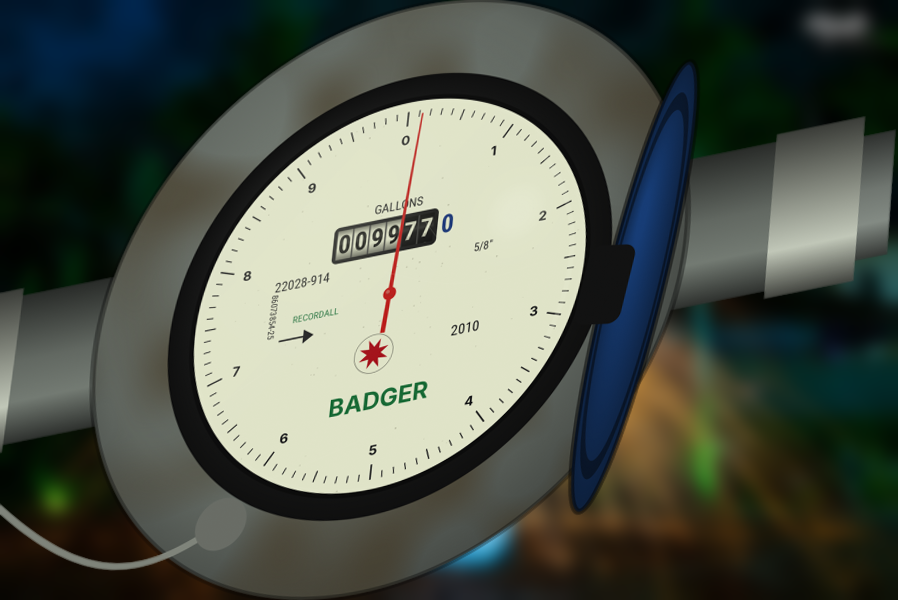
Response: {"value": 99770.1, "unit": "gal"}
